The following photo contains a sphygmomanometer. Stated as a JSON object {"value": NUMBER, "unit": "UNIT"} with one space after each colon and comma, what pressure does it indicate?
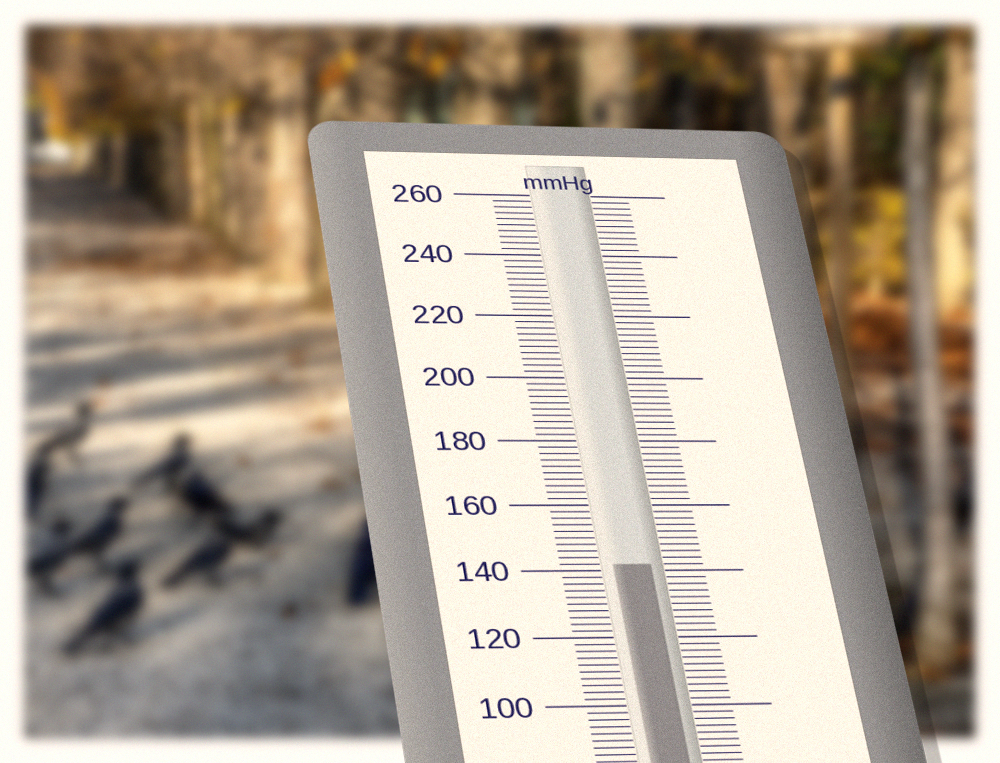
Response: {"value": 142, "unit": "mmHg"}
